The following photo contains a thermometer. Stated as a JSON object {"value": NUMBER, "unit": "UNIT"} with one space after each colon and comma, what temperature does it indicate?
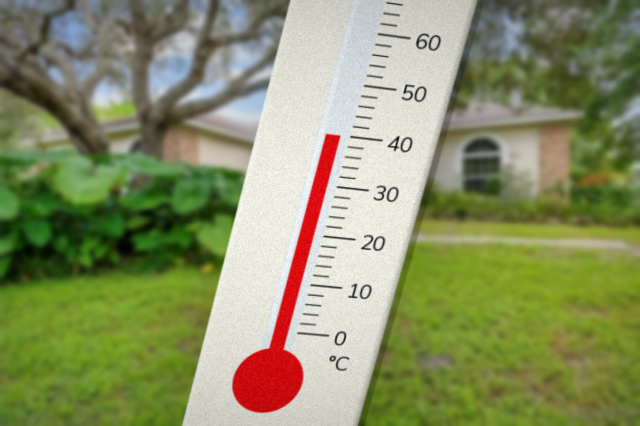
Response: {"value": 40, "unit": "°C"}
